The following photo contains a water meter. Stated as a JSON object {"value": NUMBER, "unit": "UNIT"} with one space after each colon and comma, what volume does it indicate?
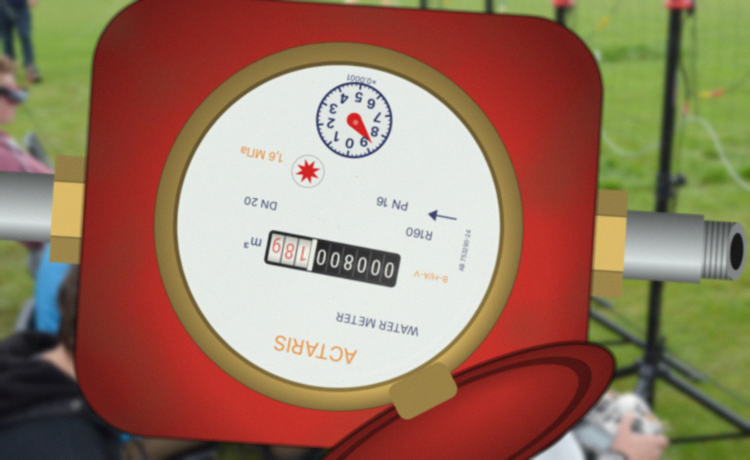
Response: {"value": 800.1888, "unit": "m³"}
